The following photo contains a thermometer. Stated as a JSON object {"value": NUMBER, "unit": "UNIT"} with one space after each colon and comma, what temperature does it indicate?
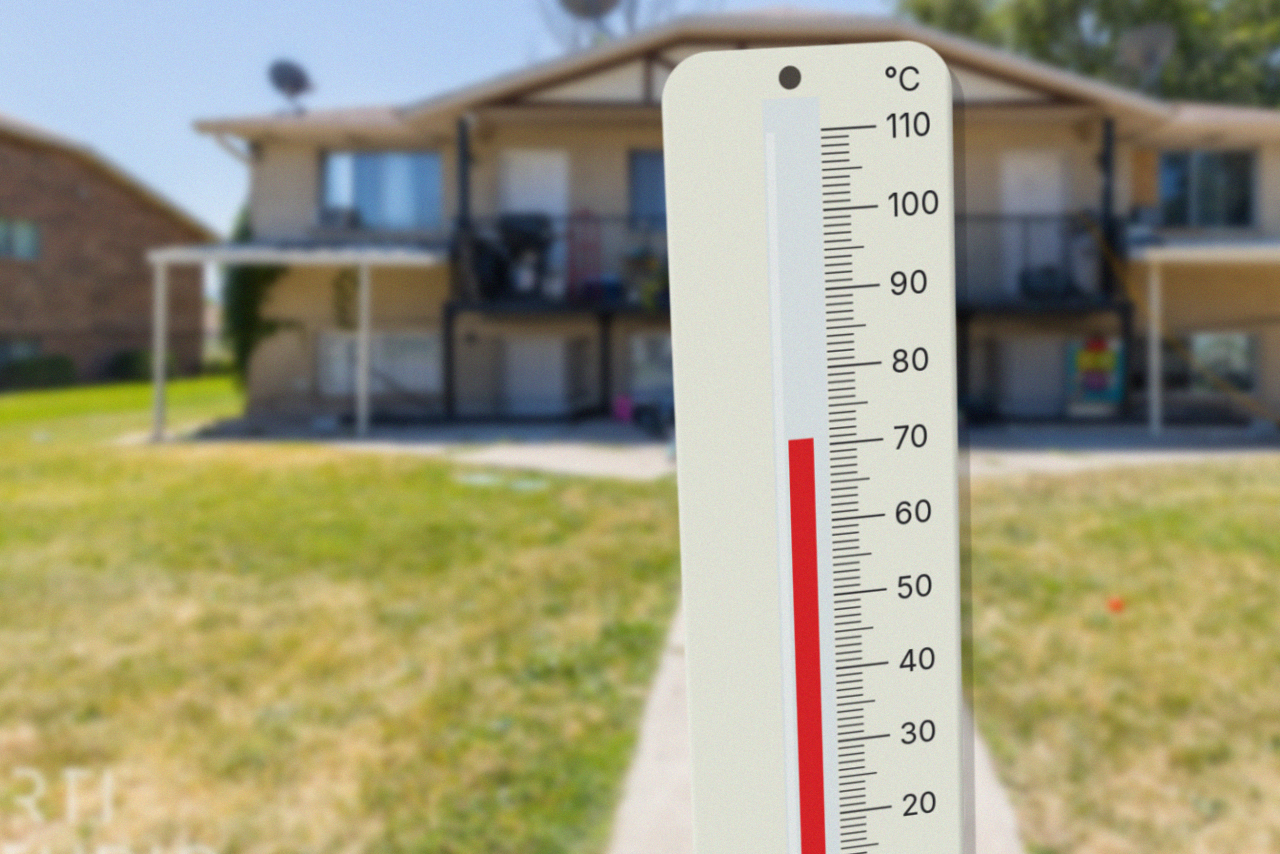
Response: {"value": 71, "unit": "°C"}
